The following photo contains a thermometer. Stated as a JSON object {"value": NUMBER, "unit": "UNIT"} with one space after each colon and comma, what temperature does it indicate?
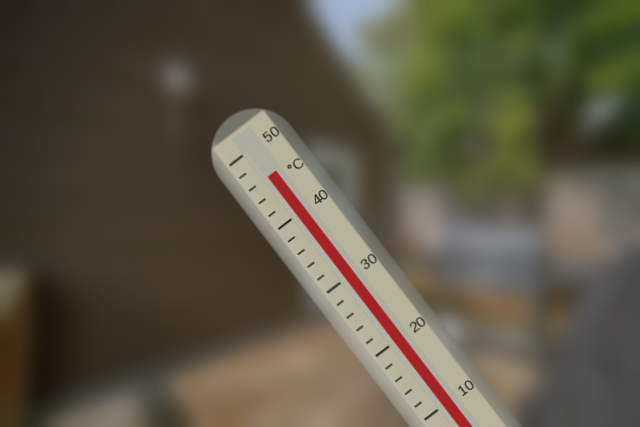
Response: {"value": 46, "unit": "°C"}
